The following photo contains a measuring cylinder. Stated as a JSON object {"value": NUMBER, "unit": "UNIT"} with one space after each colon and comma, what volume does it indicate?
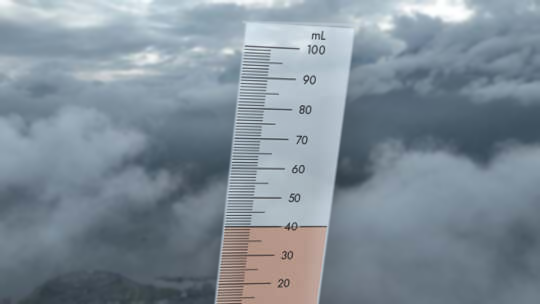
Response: {"value": 40, "unit": "mL"}
